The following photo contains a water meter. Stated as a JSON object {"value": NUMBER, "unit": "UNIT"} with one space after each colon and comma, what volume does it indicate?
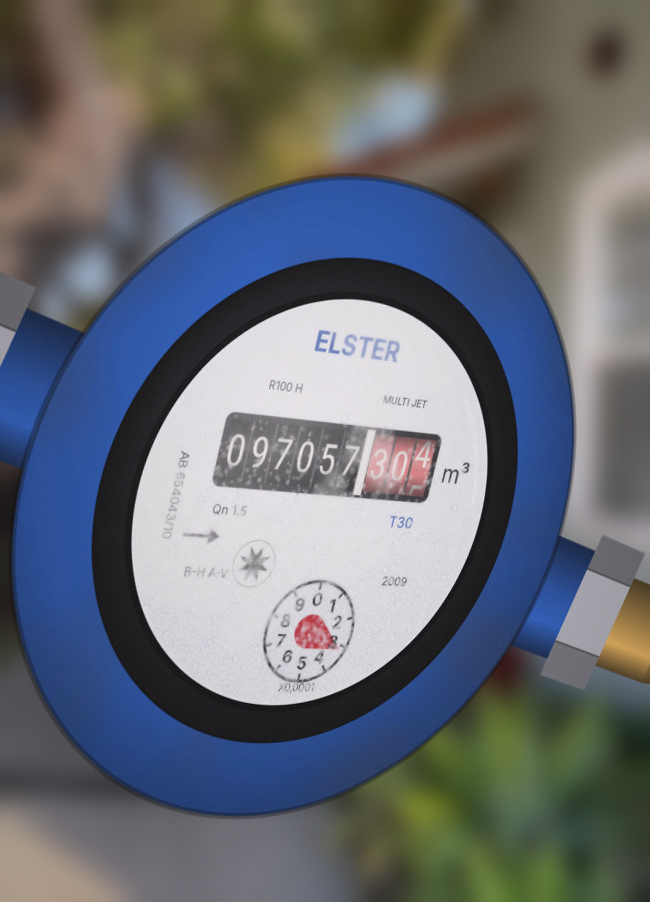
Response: {"value": 97057.3043, "unit": "m³"}
